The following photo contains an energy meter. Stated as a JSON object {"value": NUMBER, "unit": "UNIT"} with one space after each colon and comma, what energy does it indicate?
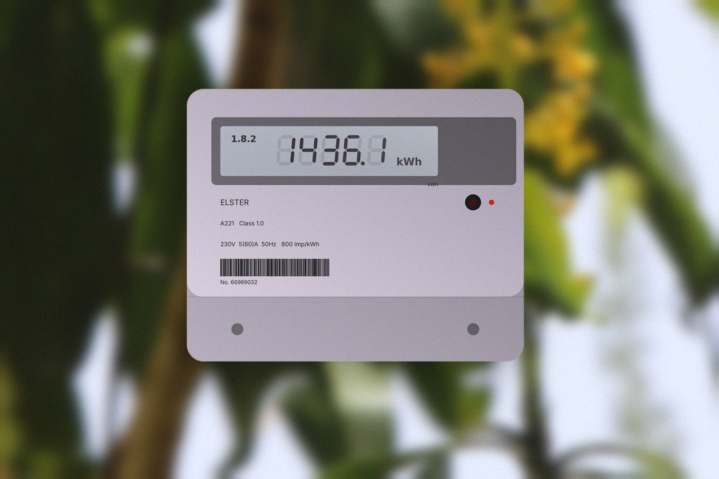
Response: {"value": 1436.1, "unit": "kWh"}
